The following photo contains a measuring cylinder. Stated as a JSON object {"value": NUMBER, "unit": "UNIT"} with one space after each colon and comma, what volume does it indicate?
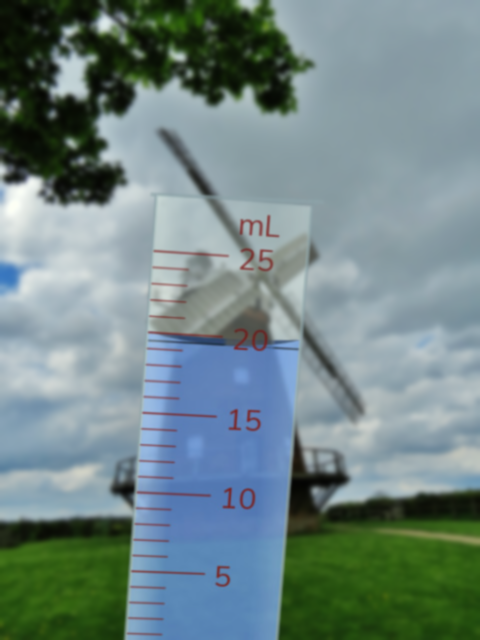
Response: {"value": 19.5, "unit": "mL"}
